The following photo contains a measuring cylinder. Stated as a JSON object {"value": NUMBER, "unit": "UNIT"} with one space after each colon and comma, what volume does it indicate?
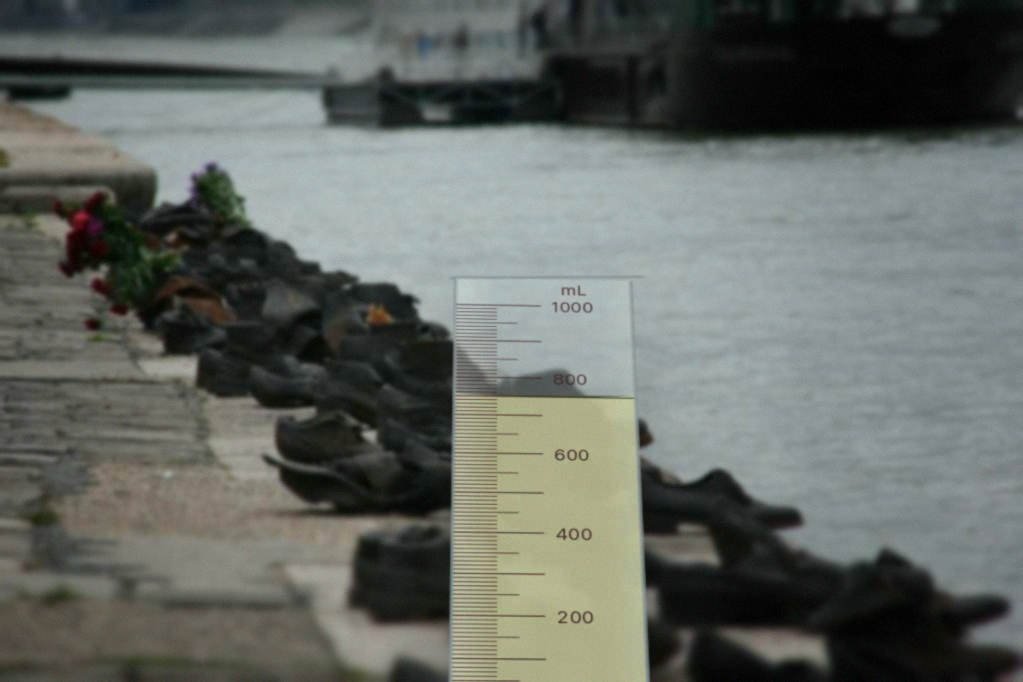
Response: {"value": 750, "unit": "mL"}
